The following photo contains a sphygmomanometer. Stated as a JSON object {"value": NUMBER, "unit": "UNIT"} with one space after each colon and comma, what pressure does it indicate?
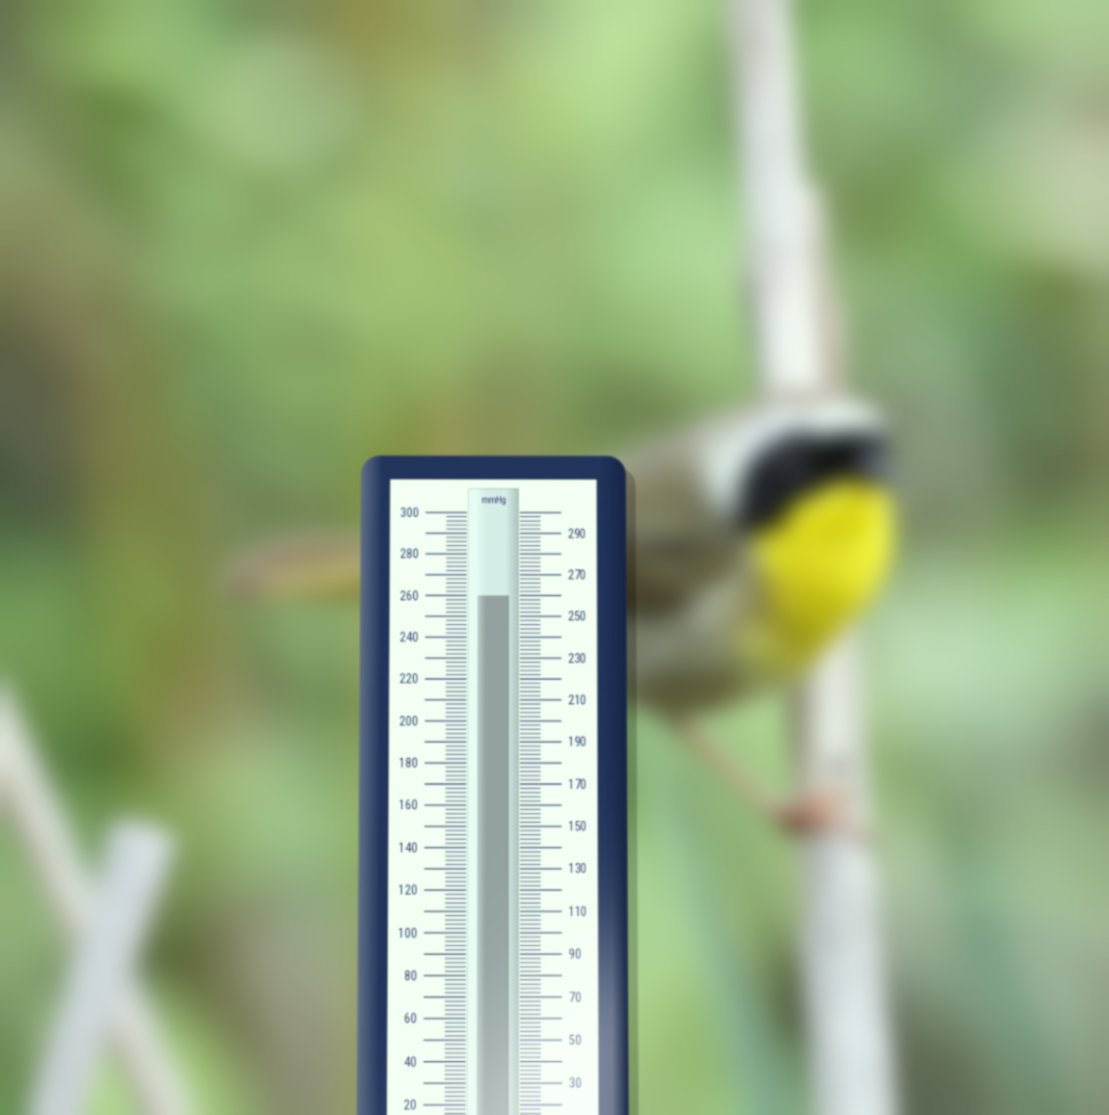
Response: {"value": 260, "unit": "mmHg"}
